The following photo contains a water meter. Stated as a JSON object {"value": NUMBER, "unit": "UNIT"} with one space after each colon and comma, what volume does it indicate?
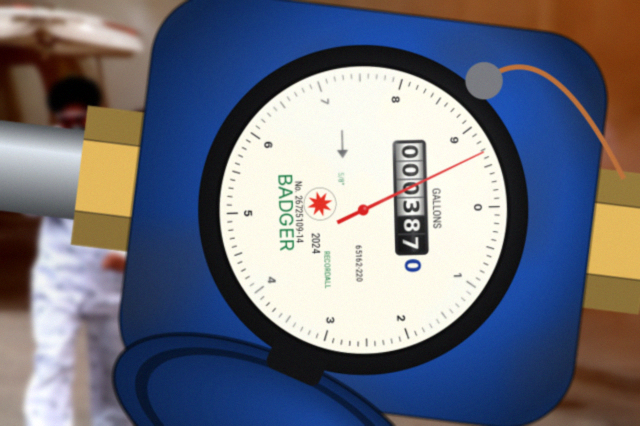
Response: {"value": 3869.3, "unit": "gal"}
